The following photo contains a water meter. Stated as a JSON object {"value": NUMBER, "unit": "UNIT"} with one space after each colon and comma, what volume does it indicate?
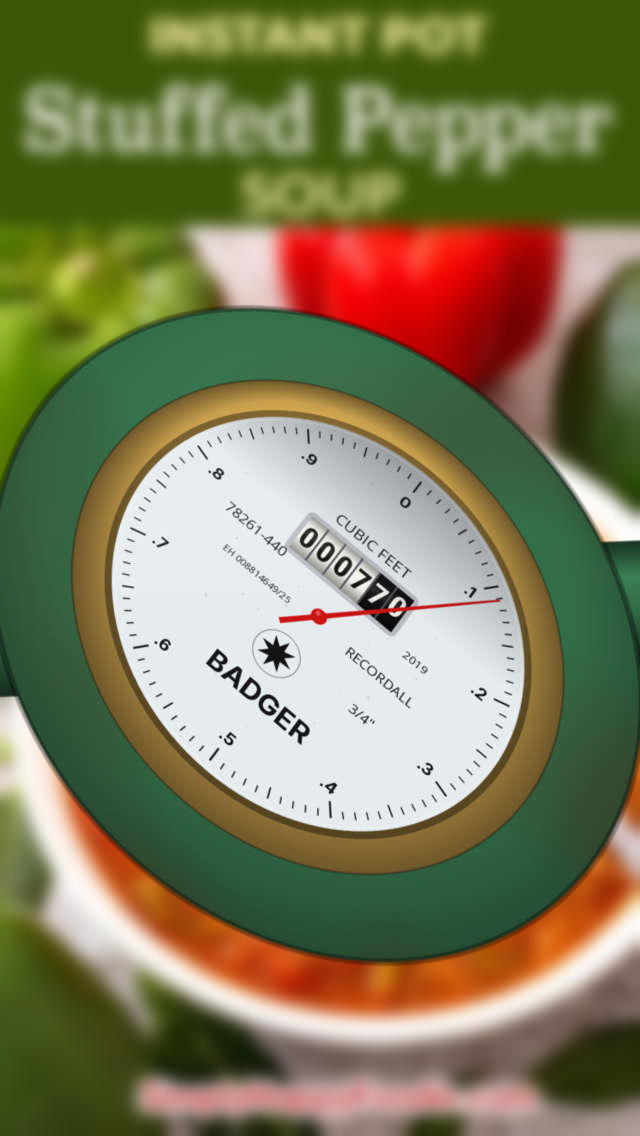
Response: {"value": 770.11, "unit": "ft³"}
